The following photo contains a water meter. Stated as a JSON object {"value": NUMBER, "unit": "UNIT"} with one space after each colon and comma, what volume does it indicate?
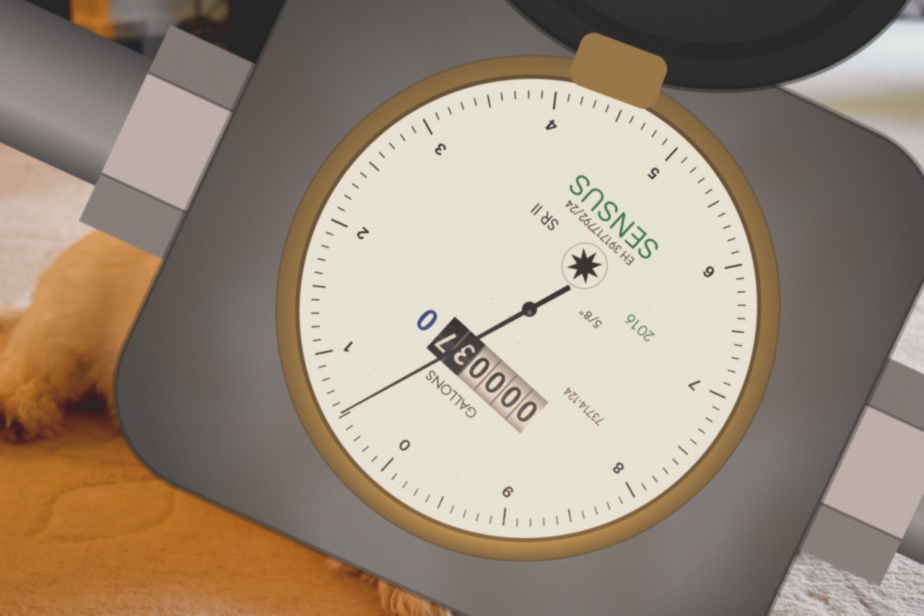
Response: {"value": 370.5, "unit": "gal"}
